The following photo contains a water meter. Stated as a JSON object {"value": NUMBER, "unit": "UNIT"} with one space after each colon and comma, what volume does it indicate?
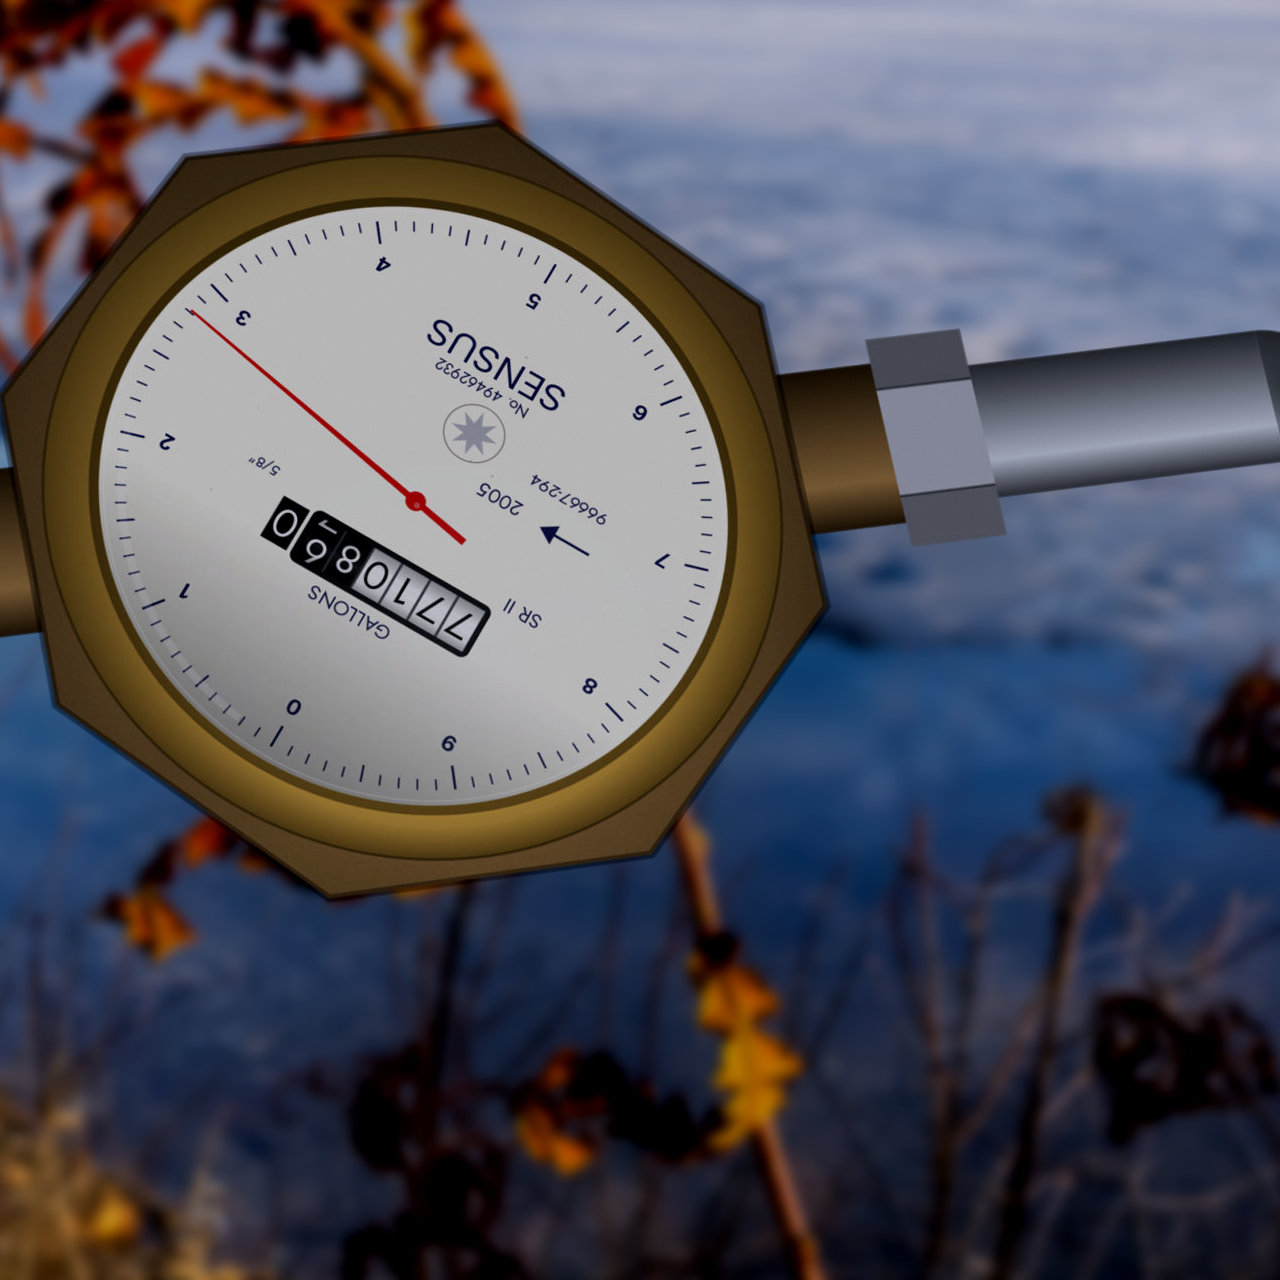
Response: {"value": 7710862.8, "unit": "gal"}
